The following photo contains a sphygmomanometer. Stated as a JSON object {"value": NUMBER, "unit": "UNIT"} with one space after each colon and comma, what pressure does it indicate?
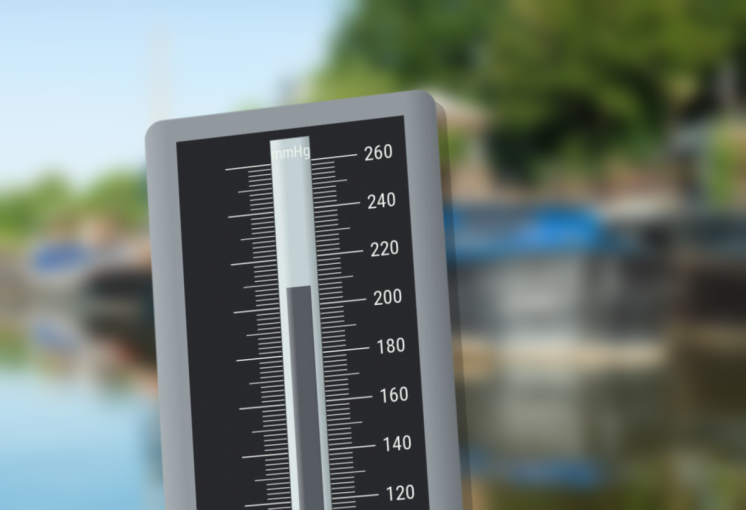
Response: {"value": 208, "unit": "mmHg"}
